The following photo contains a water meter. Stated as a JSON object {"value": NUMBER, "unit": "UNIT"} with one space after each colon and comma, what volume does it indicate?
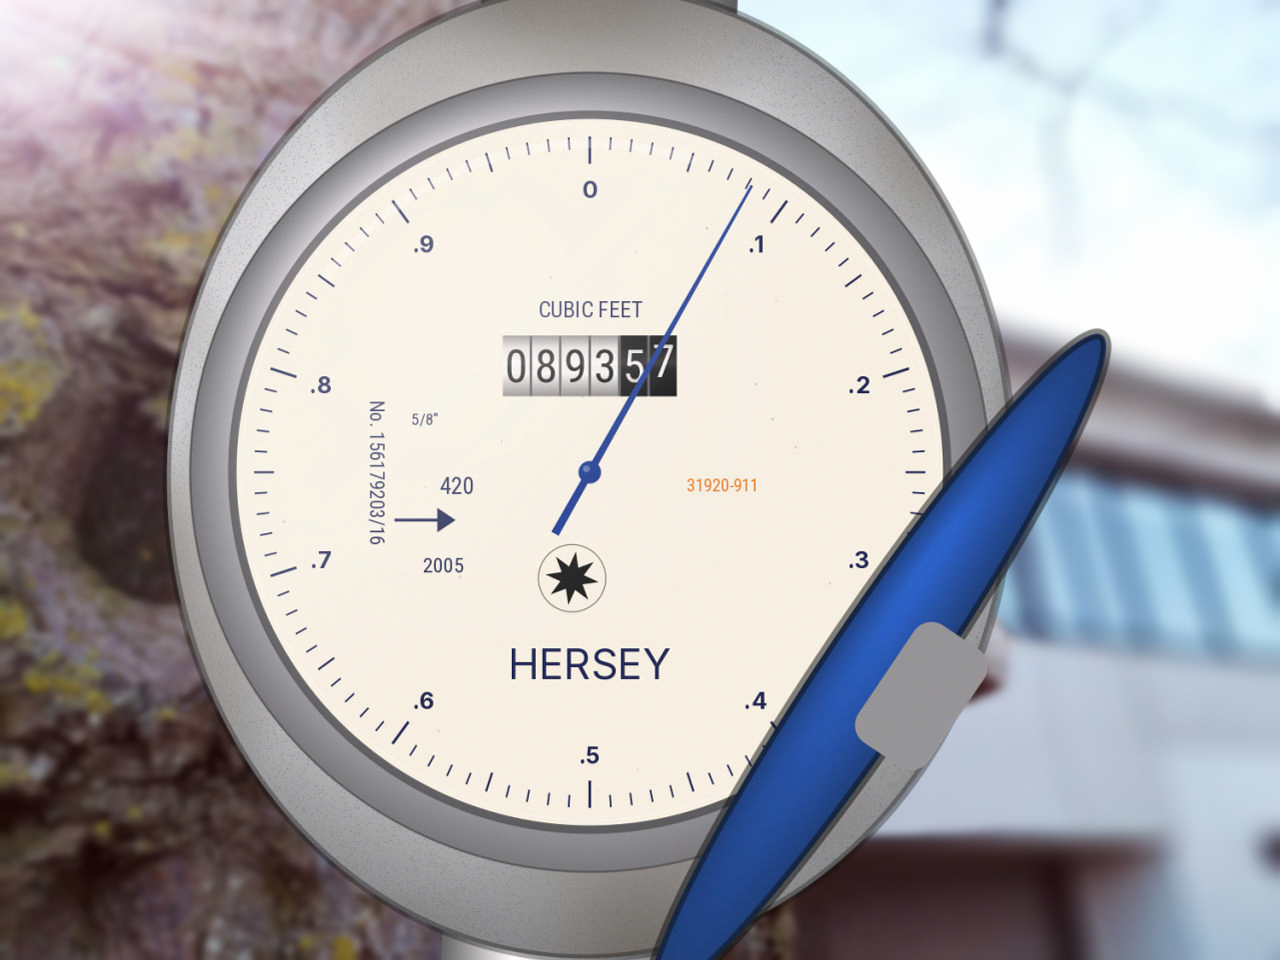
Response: {"value": 89357.08, "unit": "ft³"}
